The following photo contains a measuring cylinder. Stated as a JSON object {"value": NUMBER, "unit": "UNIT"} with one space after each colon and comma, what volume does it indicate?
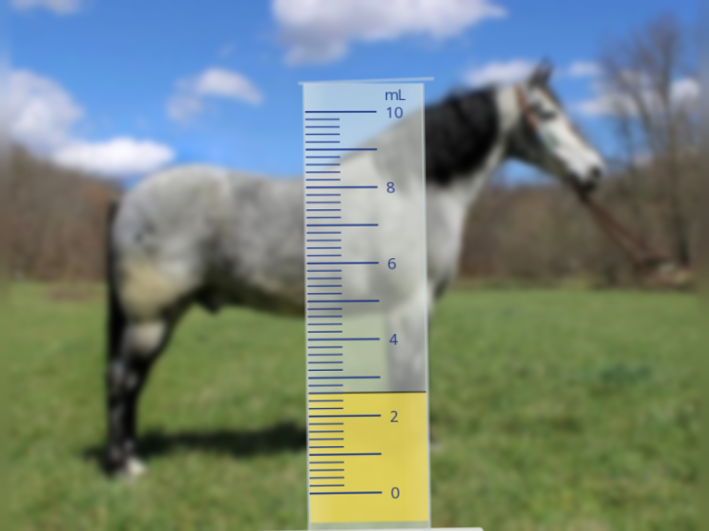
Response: {"value": 2.6, "unit": "mL"}
